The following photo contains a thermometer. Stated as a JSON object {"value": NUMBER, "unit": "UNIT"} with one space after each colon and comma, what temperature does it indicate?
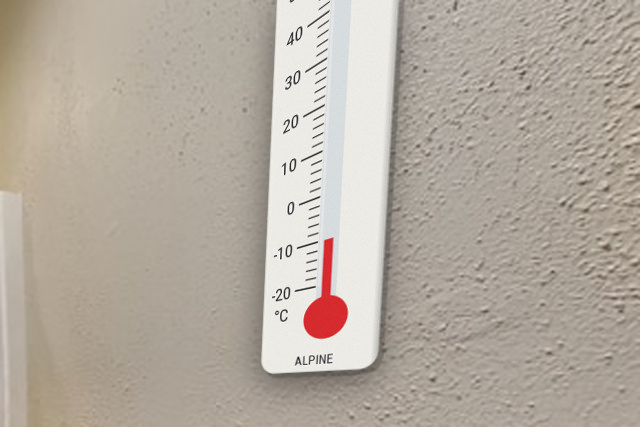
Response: {"value": -10, "unit": "°C"}
